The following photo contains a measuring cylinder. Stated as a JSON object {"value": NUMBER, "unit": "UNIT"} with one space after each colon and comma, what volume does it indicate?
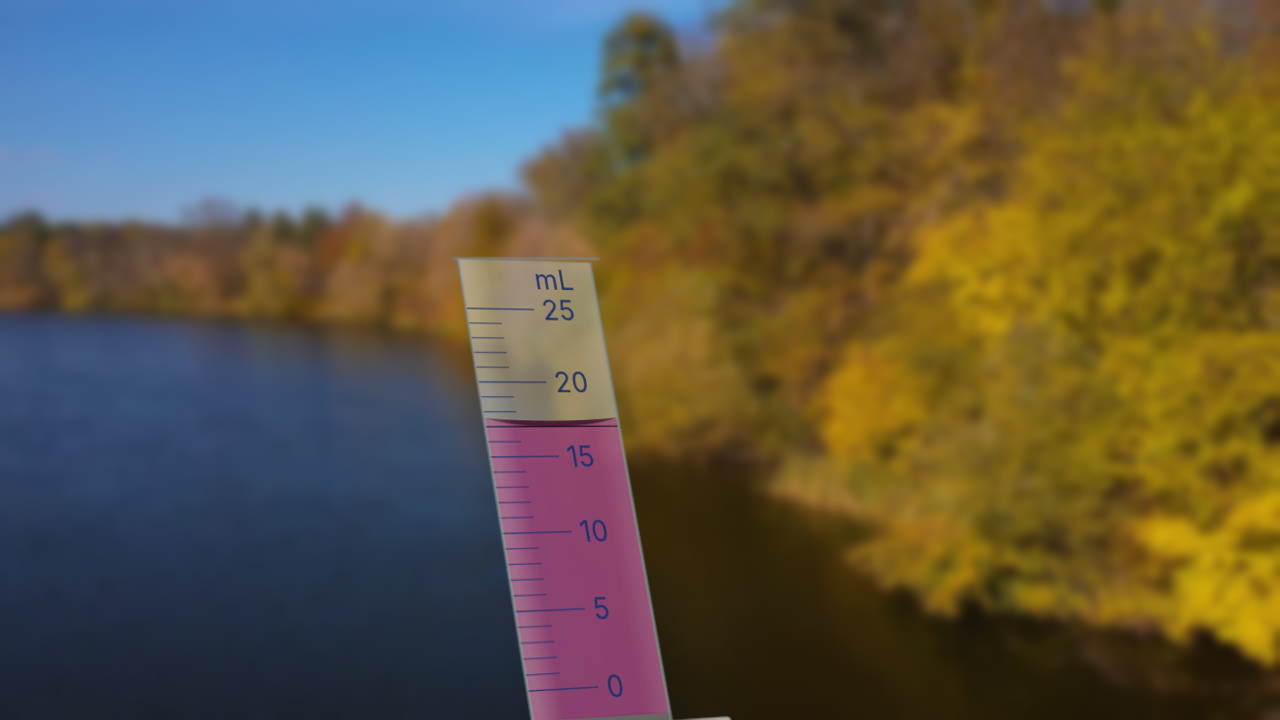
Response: {"value": 17, "unit": "mL"}
